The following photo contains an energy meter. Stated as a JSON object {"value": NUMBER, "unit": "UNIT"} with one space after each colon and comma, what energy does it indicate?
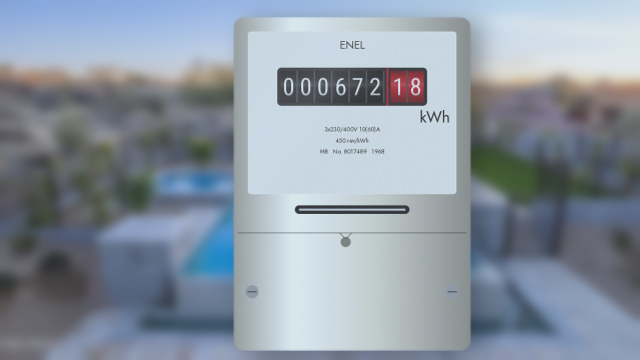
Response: {"value": 672.18, "unit": "kWh"}
